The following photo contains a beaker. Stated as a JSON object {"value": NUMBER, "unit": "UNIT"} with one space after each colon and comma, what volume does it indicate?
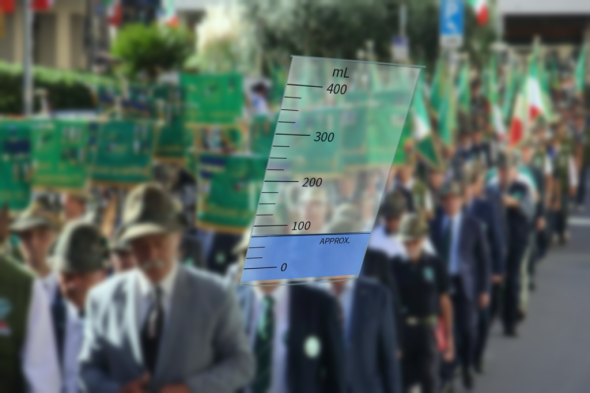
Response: {"value": 75, "unit": "mL"}
